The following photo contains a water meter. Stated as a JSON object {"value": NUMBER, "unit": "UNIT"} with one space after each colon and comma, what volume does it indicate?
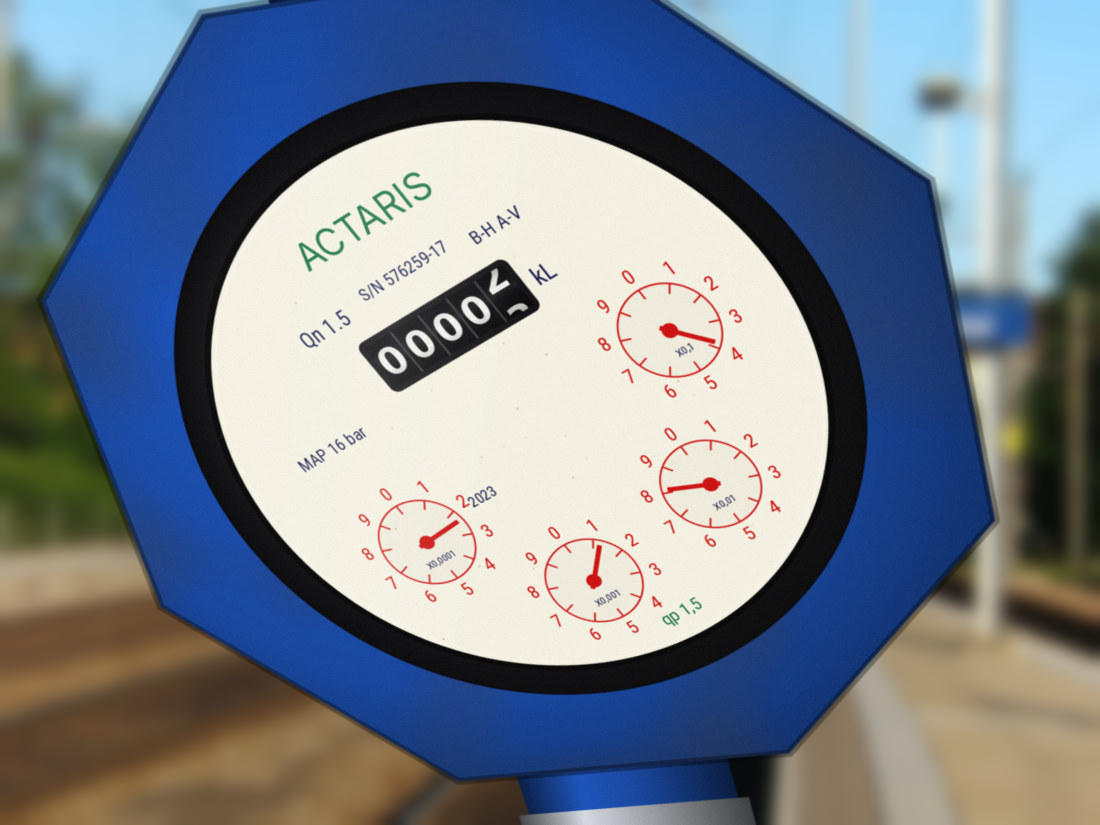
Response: {"value": 2.3812, "unit": "kL"}
